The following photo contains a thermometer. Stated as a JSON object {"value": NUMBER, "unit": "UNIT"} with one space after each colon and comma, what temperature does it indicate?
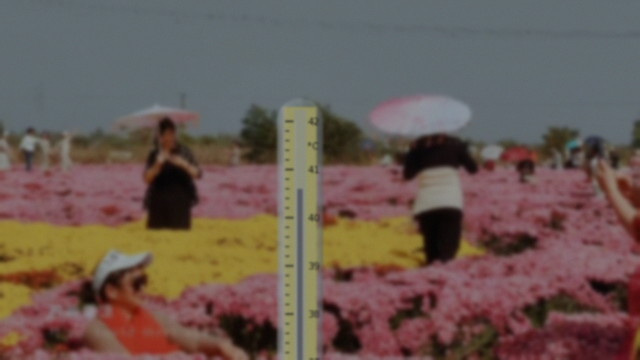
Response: {"value": 40.6, "unit": "°C"}
